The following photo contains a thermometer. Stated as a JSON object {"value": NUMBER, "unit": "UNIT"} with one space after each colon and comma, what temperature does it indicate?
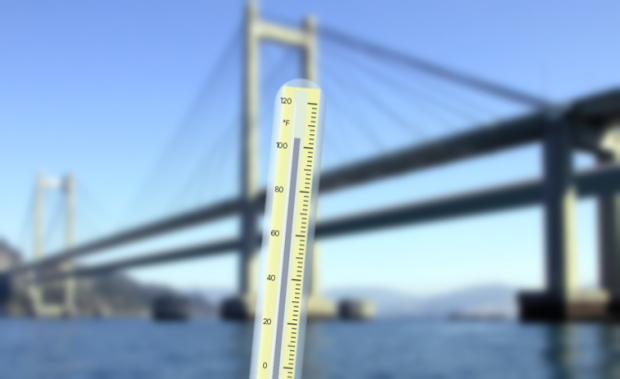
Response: {"value": 104, "unit": "°F"}
